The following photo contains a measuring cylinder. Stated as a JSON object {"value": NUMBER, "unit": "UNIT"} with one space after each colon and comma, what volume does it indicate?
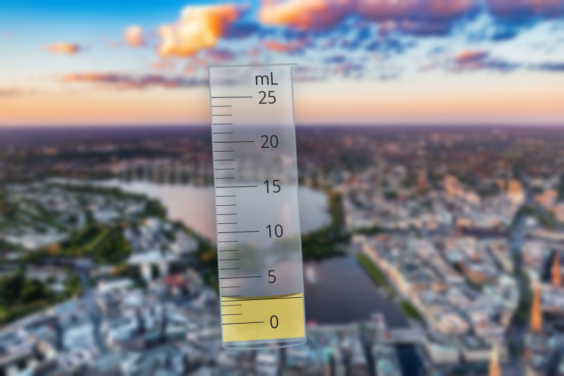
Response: {"value": 2.5, "unit": "mL"}
